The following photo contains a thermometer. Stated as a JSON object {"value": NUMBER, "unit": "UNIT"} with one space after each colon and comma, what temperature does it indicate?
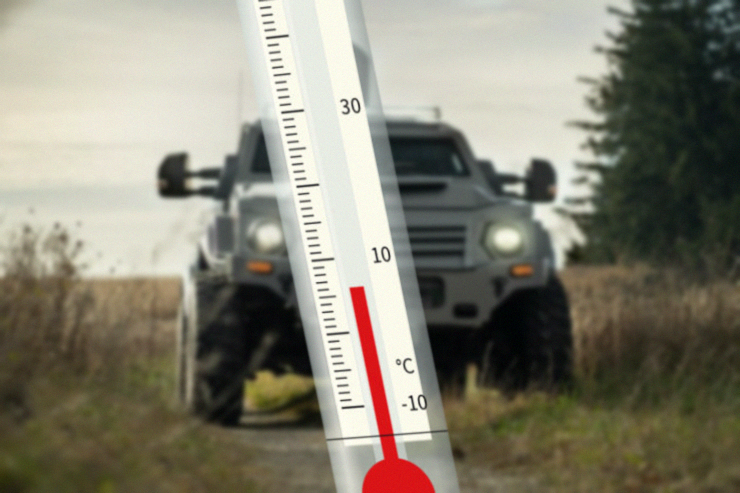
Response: {"value": 6, "unit": "°C"}
